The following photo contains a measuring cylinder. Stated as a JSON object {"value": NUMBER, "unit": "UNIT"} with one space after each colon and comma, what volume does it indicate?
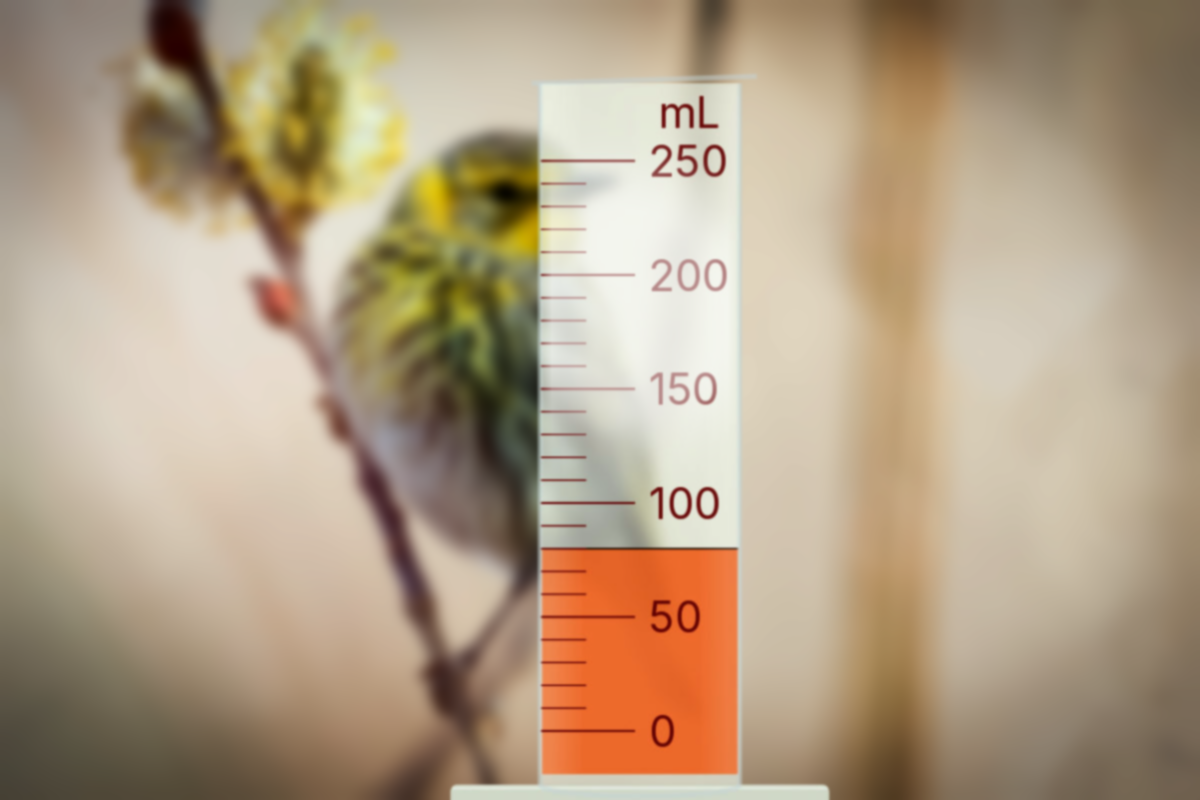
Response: {"value": 80, "unit": "mL"}
